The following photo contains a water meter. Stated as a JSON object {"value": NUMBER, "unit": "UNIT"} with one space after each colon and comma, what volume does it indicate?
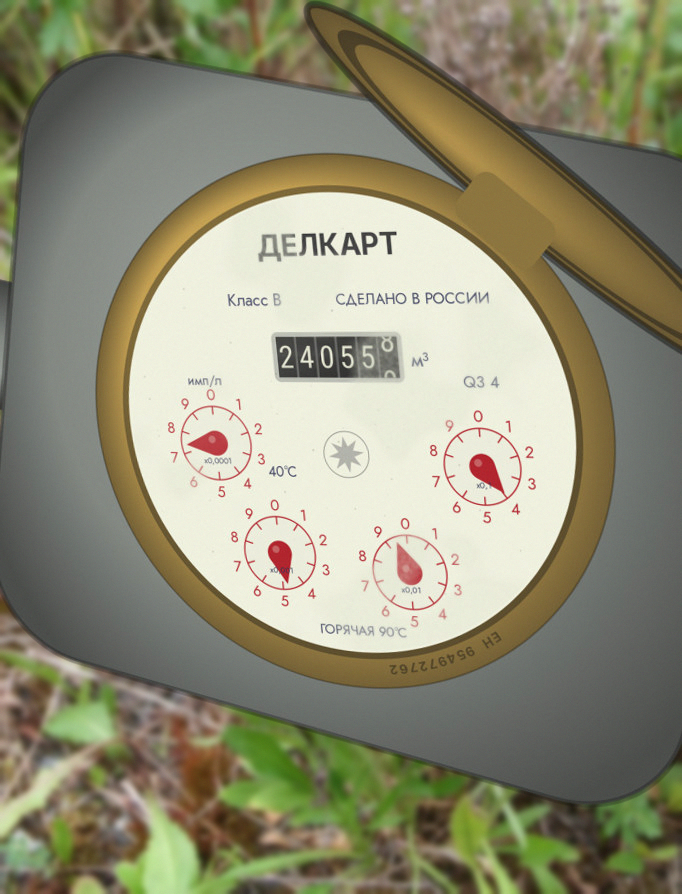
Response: {"value": 240558.3947, "unit": "m³"}
